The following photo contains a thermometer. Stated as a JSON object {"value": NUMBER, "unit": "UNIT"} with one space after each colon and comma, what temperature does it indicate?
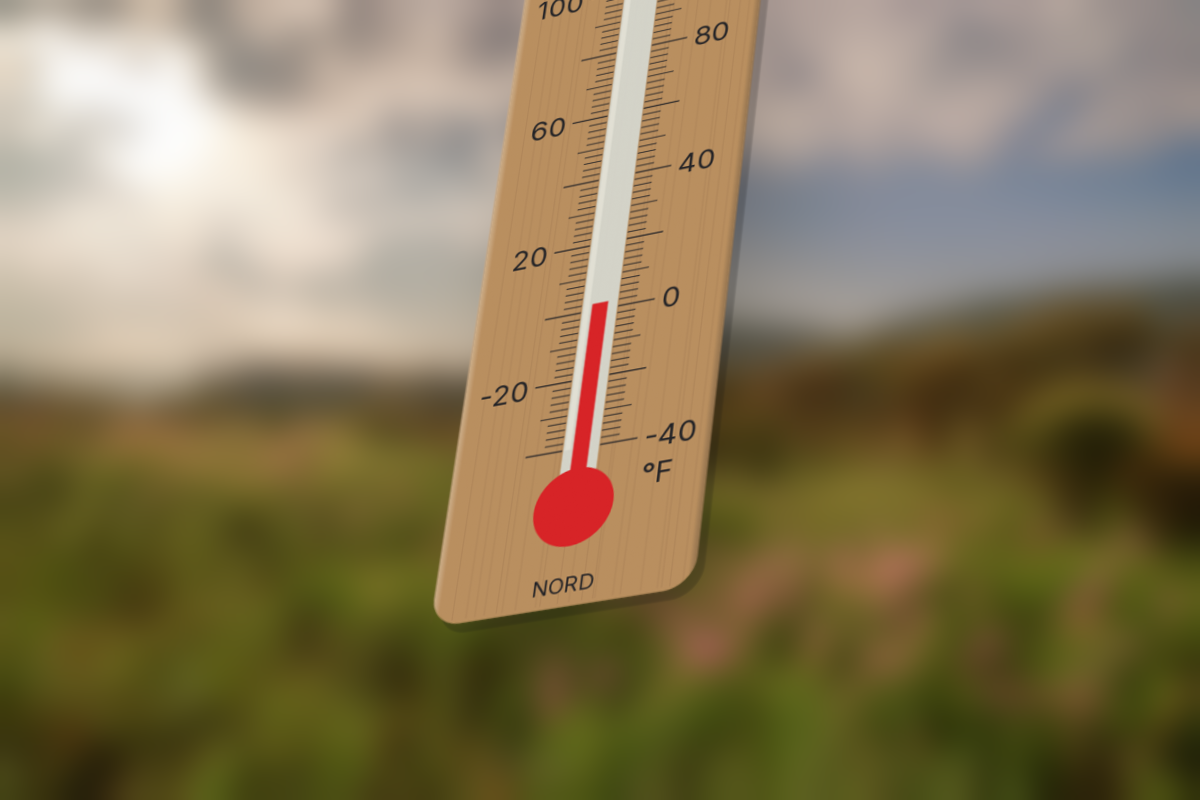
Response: {"value": 2, "unit": "°F"}
